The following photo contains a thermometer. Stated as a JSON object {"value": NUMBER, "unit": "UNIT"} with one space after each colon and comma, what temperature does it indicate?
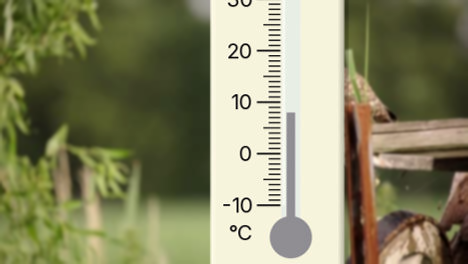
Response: {"value": 8, "unit": "°C"}
